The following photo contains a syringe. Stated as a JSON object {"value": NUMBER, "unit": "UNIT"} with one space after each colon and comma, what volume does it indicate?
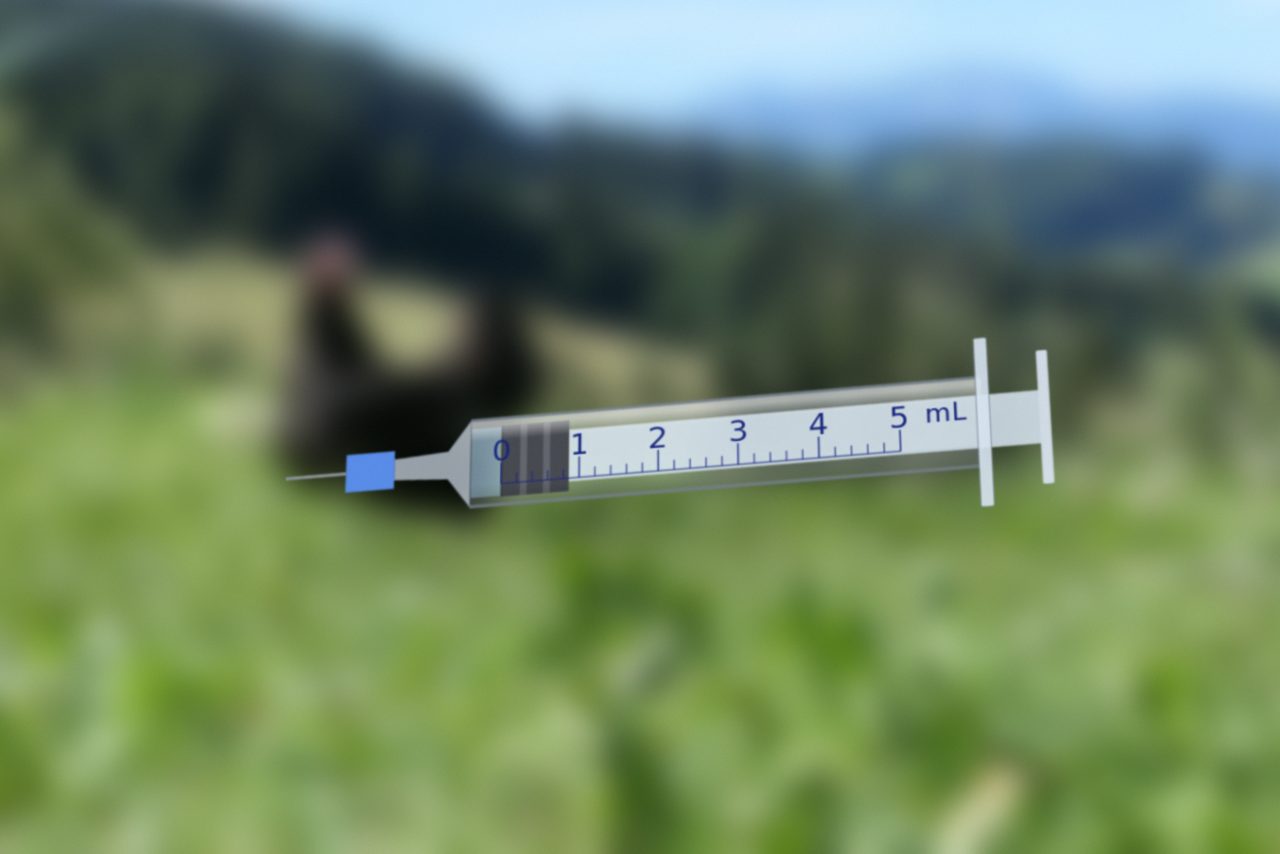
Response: {"value": 0, "unit": "mL"}
